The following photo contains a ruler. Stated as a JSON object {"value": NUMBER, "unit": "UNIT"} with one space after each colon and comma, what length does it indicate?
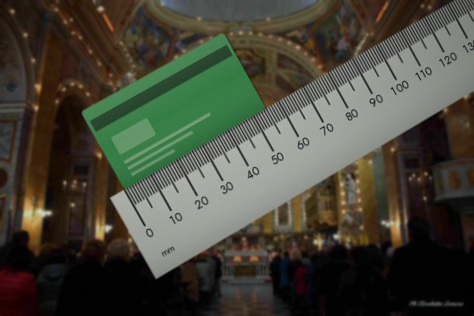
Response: {"value": 55, "unit": "mm"}
